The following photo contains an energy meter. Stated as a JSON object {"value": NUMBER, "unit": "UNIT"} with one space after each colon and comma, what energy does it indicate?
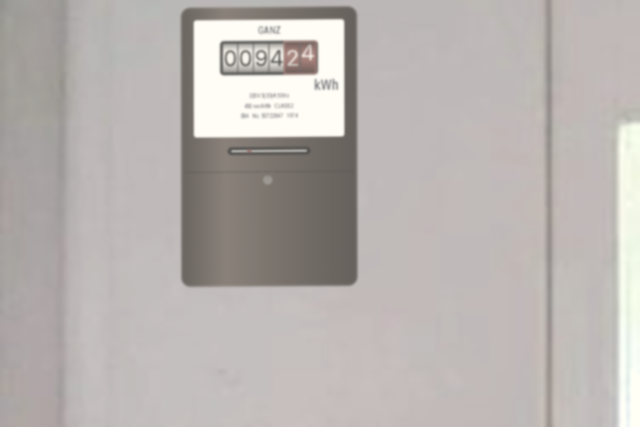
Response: {"value": 94.24, "unit": "kWh"}
